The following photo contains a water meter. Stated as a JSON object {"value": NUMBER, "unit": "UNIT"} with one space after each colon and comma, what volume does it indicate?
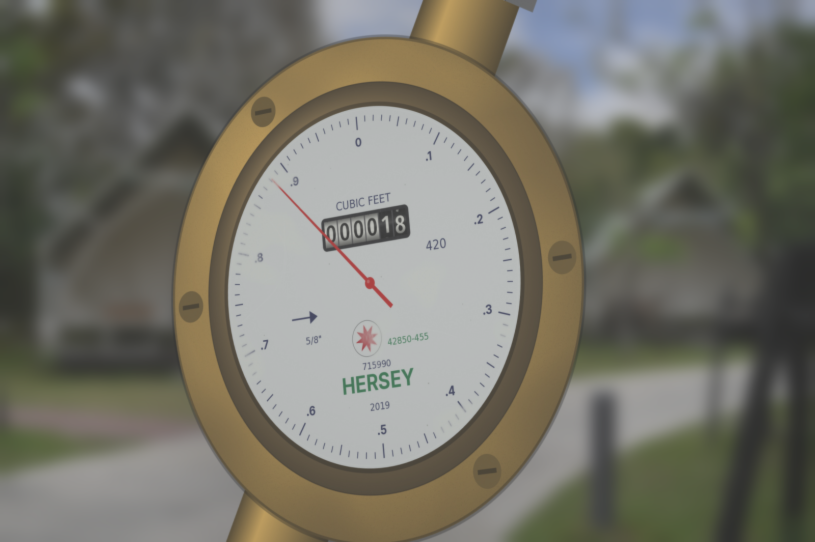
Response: {"value": 17.88, "unit": "ft³"}
